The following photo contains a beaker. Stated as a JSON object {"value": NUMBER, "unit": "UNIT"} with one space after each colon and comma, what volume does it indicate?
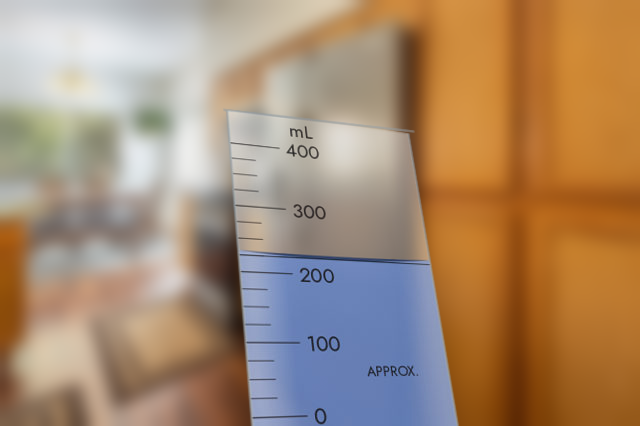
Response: {"value": 225, "unit": "mL"}
